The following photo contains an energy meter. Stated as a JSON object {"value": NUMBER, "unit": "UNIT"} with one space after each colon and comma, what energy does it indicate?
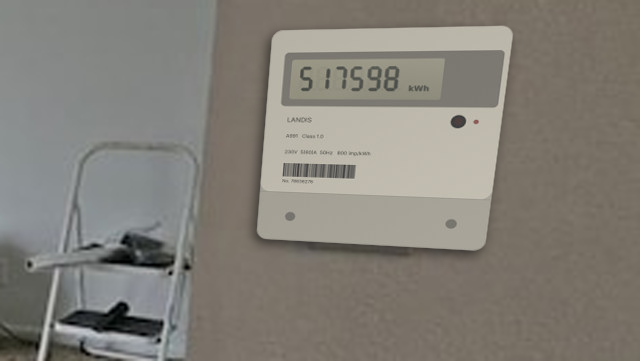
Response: {"value": 517598, "unit": "kWh"}
